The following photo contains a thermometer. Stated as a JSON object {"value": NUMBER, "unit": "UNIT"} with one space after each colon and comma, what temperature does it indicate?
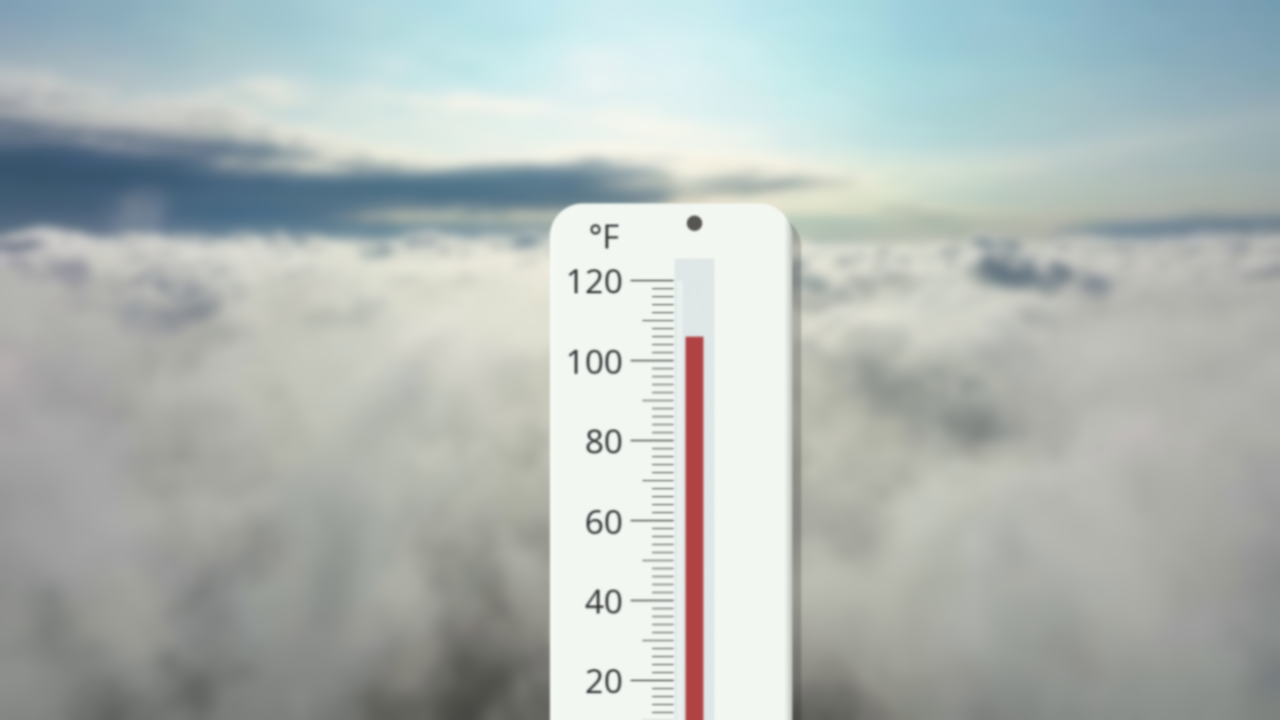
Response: {"value": 106, "unit": "°F"}
